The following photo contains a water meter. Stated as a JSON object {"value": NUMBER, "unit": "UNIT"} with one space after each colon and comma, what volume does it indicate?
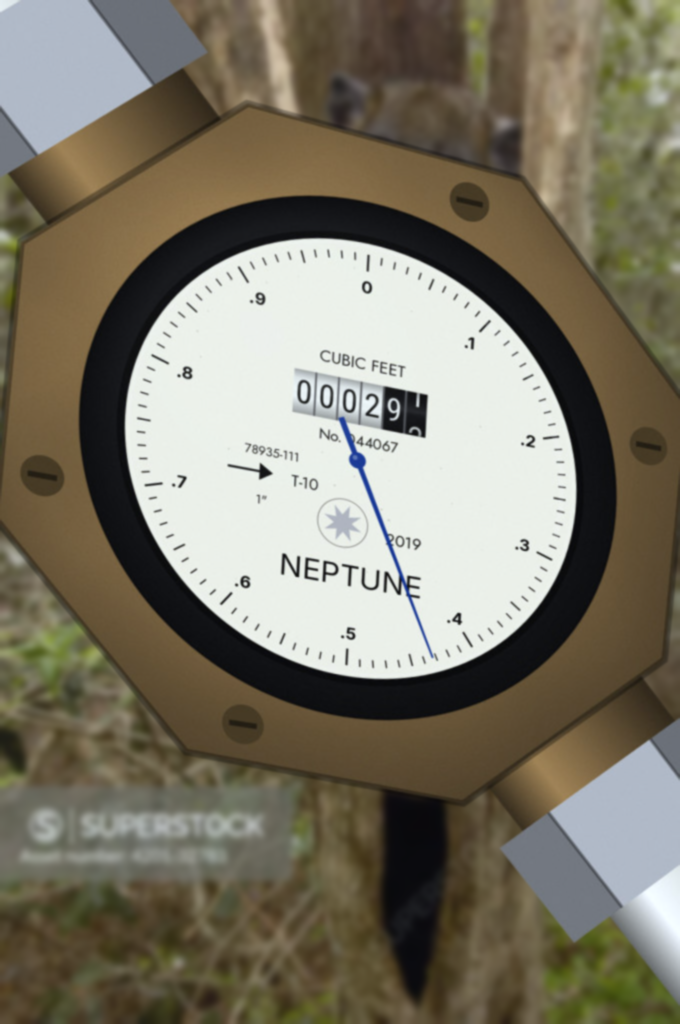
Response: {"value": 291.43, "unit": "ft³"}
